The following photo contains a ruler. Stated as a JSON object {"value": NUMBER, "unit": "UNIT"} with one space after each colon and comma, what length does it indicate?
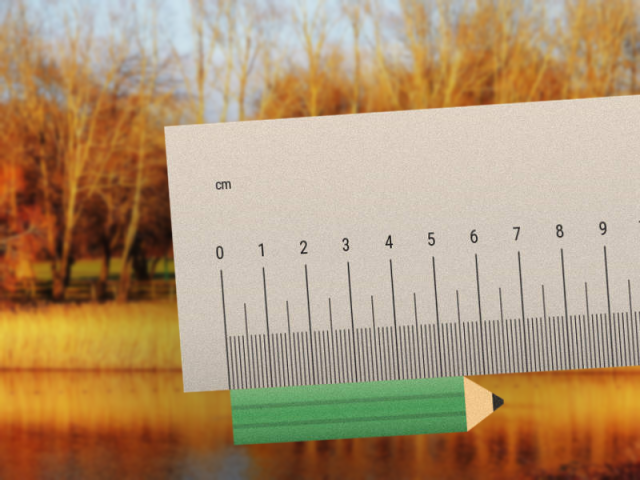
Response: {"value": 6.4, "unit": "cm"}
